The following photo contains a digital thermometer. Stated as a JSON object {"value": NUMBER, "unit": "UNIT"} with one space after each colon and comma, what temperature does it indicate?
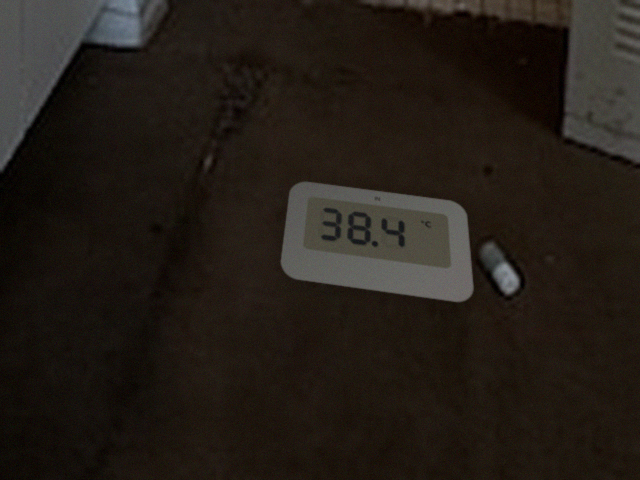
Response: {"value": 38.4, "unit": "°C"}
